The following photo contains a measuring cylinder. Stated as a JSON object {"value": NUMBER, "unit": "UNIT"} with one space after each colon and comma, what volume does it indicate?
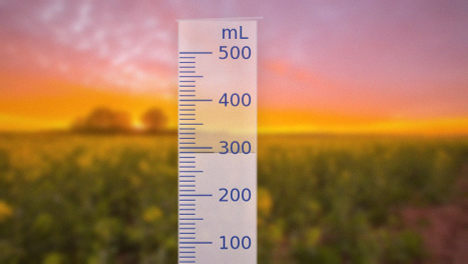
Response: {"value": 290, "unit": "mL"}
